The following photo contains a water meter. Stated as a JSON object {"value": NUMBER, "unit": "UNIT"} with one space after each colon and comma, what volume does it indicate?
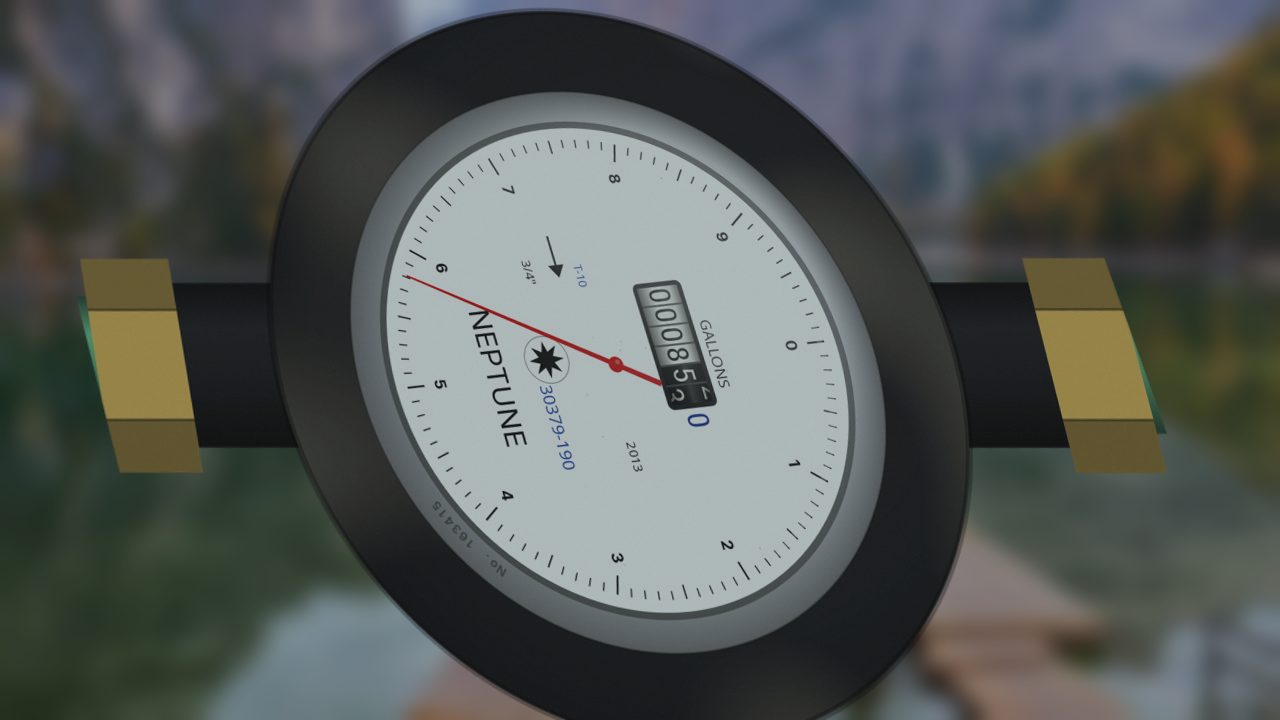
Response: {"value": 8525.8, "unit": "gal"}
